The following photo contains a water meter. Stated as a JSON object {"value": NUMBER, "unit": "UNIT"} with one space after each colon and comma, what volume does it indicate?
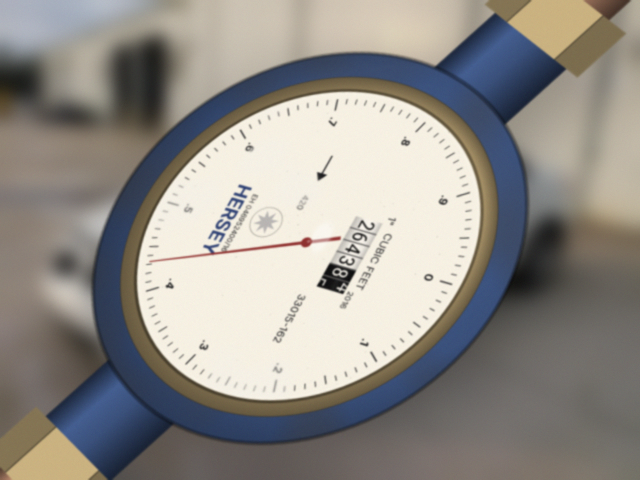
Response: {"value": 264384.43, "unit": "ft³"}
